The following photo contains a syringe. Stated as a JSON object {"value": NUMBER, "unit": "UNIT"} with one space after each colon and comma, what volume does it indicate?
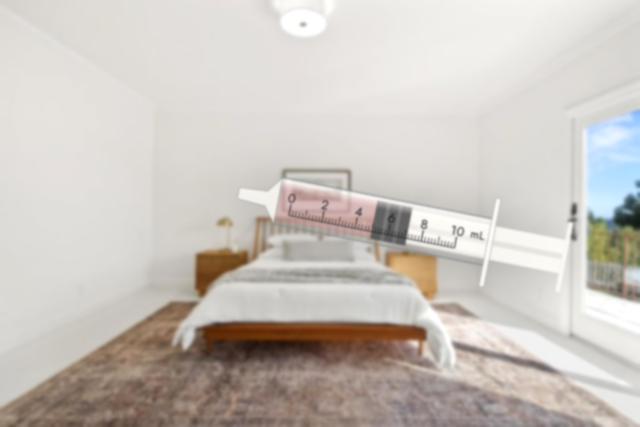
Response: {"value": 5, "unit": "mL"}
